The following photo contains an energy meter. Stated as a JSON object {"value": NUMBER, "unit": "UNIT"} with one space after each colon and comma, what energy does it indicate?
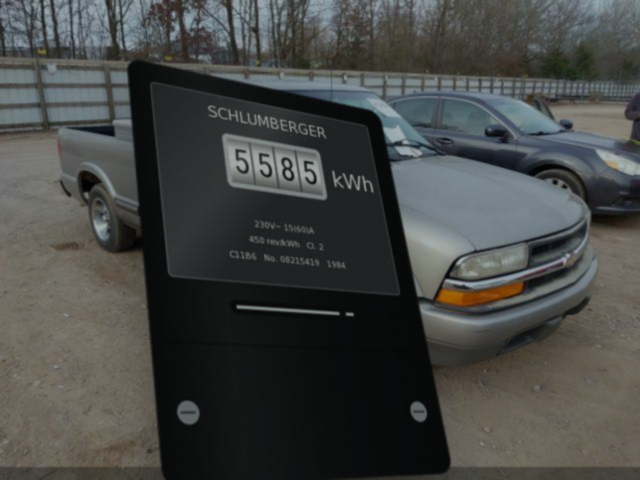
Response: {"value": 5585, "unit": "kWh"}
